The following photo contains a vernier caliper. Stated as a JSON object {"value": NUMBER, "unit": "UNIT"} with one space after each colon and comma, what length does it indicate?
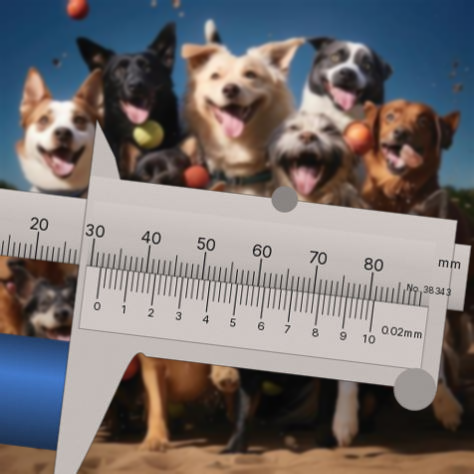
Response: {"value": 31.8, "unit": "mm"}
